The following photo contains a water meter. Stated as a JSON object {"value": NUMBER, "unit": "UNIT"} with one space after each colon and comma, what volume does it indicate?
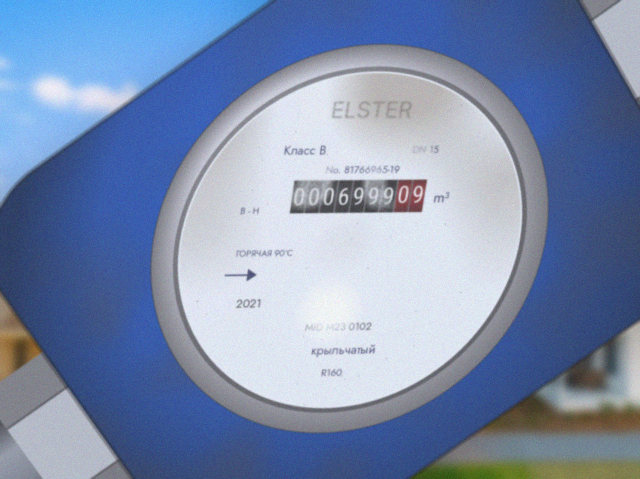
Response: {"value": 6999.09, "unit": "m³"}
